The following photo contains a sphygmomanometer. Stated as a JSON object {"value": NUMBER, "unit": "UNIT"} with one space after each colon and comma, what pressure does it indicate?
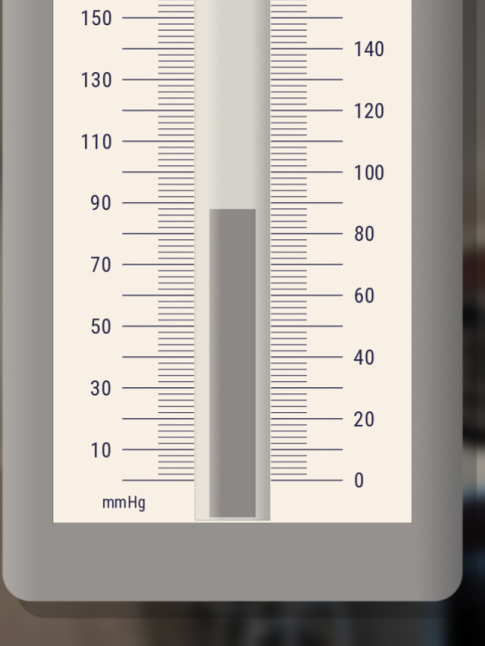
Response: {"value": 88, "unit": "mmHg"}
